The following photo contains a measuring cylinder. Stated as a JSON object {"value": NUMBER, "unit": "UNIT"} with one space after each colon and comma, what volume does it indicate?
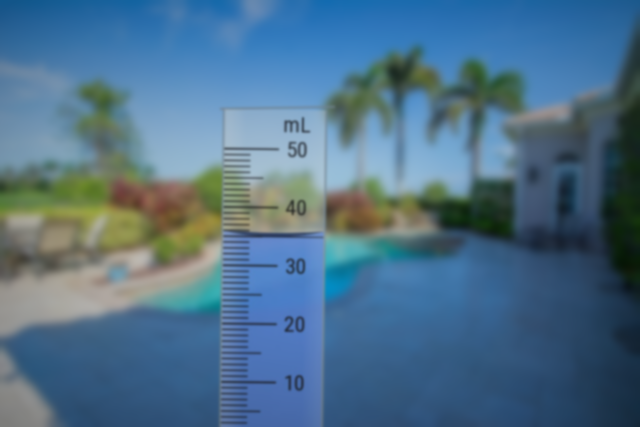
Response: {"value": 35, "unit": "mL"}
